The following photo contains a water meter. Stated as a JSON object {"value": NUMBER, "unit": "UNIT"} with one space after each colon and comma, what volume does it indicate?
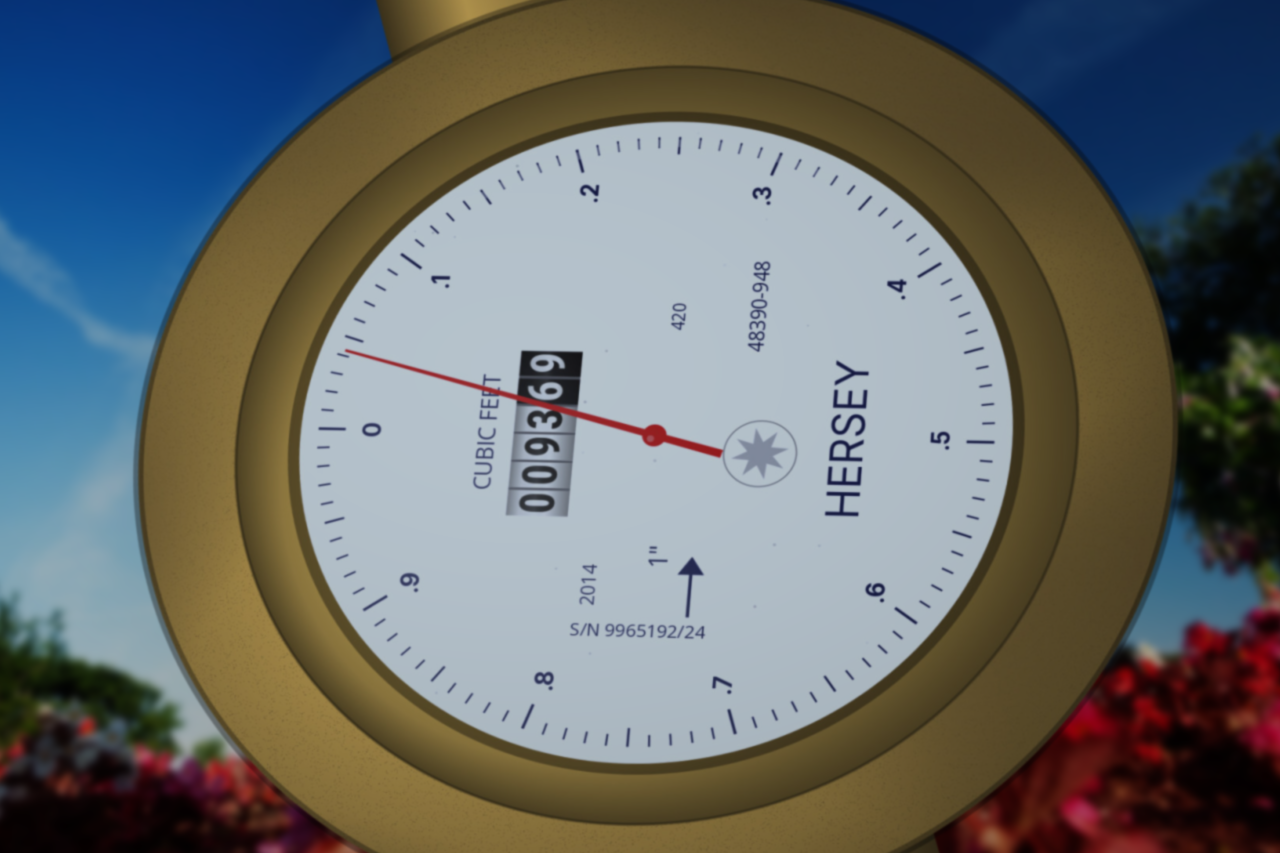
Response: {"value": 9369.04, "unit": "ft³"}
